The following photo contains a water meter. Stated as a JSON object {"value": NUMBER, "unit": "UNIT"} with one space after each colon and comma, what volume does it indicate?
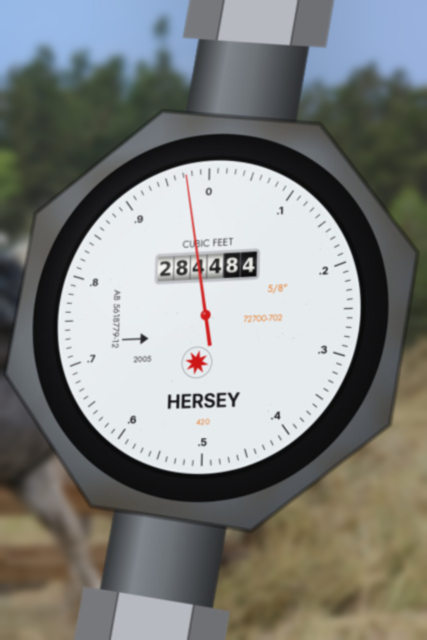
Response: {"value": 284483.97, "unit": "ft³"}
